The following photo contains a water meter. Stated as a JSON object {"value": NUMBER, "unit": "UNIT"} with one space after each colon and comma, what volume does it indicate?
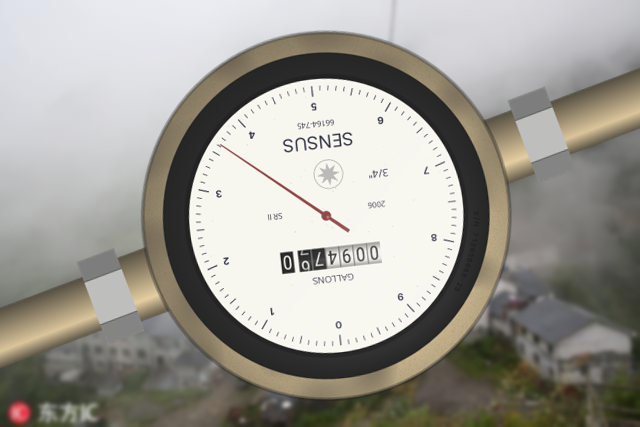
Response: {"value": 94763.6, "unit": "gal"}
